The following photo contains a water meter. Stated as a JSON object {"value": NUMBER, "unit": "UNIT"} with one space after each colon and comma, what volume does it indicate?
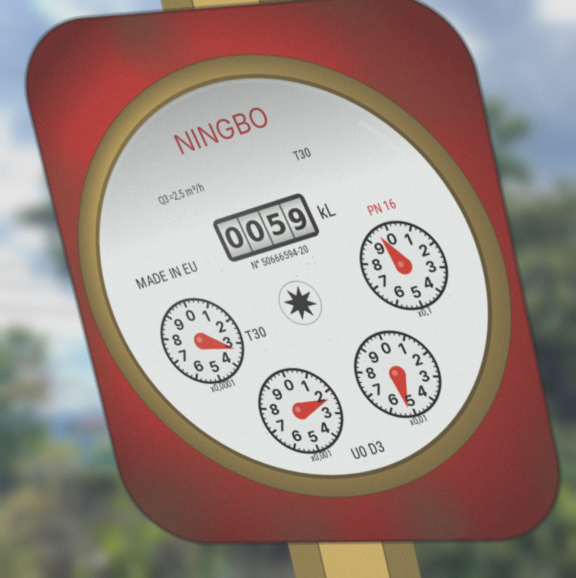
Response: {"value": 58.9523, "unit": "kL"}
